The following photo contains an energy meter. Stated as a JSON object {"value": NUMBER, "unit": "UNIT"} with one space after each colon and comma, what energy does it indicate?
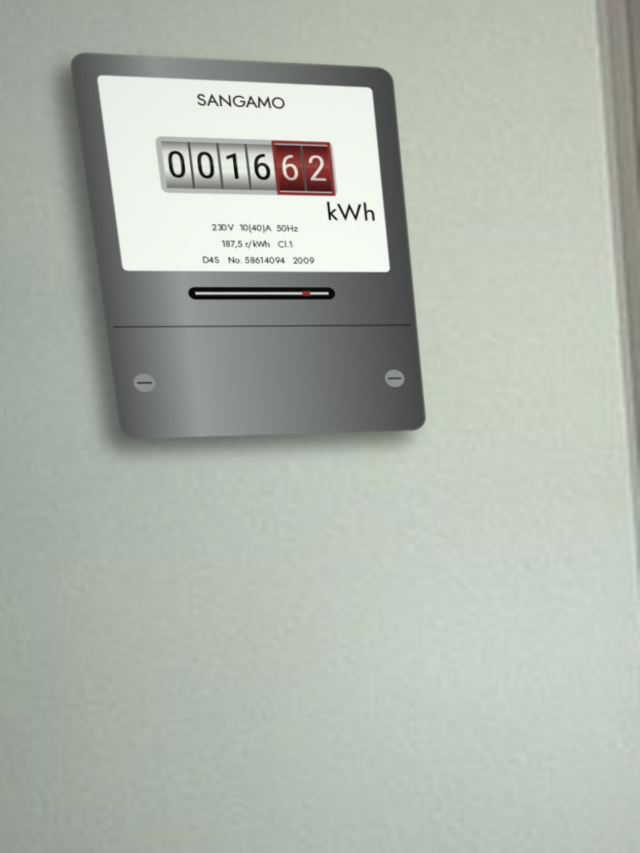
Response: {"value": 16.62, "unit": "kWh"}
